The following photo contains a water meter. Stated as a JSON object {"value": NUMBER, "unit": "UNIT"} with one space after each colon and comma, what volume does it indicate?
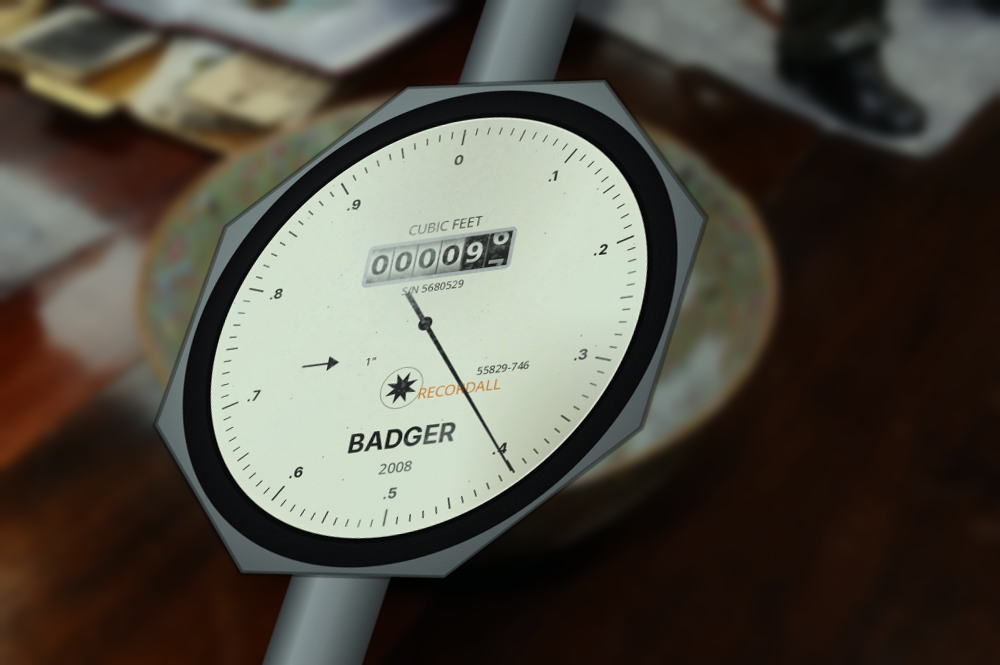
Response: {"value": 96.40, "unit": "ft³"}
